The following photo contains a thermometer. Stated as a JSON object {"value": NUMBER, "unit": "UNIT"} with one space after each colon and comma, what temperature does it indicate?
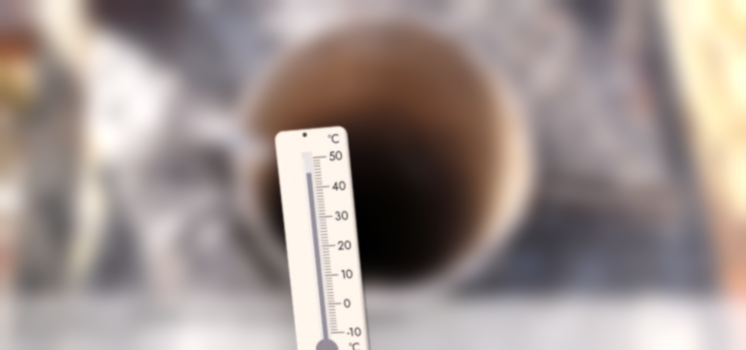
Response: {"value": 45, "unit": "°C"}
